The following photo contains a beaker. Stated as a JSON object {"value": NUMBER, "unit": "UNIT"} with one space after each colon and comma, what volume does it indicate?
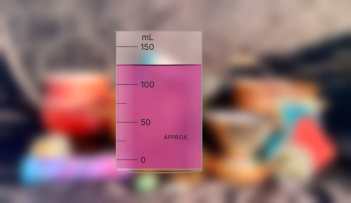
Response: {"value": 125, "unit": "mL"}
